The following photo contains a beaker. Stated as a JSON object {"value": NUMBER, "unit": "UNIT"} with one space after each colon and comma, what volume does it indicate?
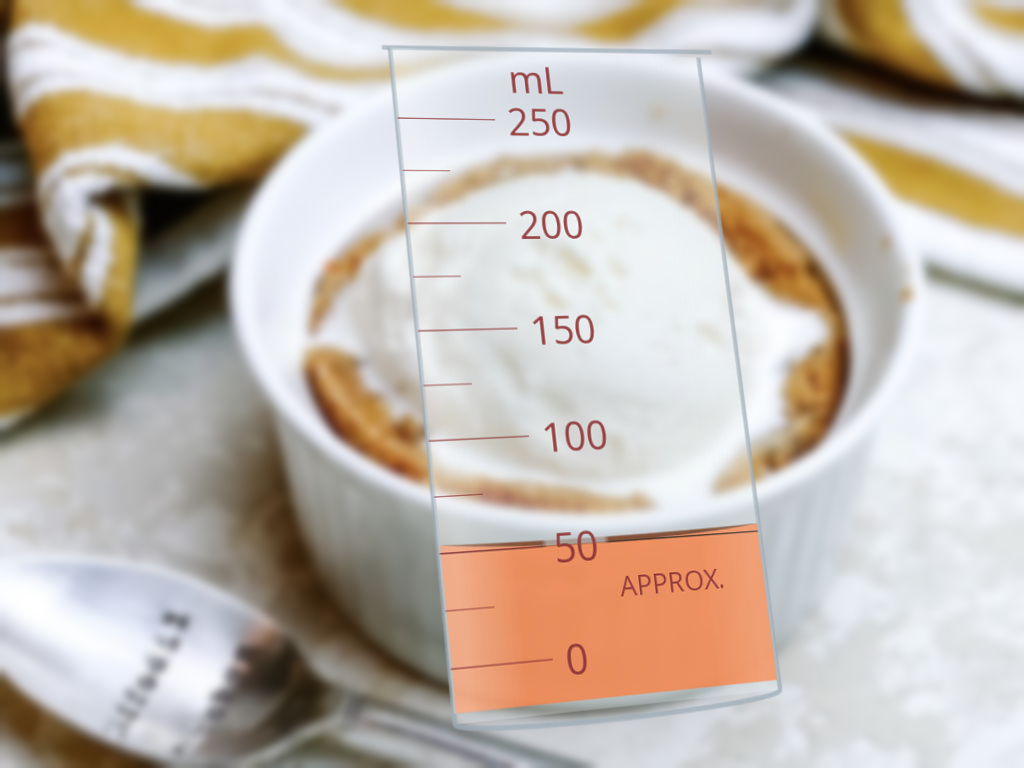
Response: {"value": 50, "unit": "mL"}
